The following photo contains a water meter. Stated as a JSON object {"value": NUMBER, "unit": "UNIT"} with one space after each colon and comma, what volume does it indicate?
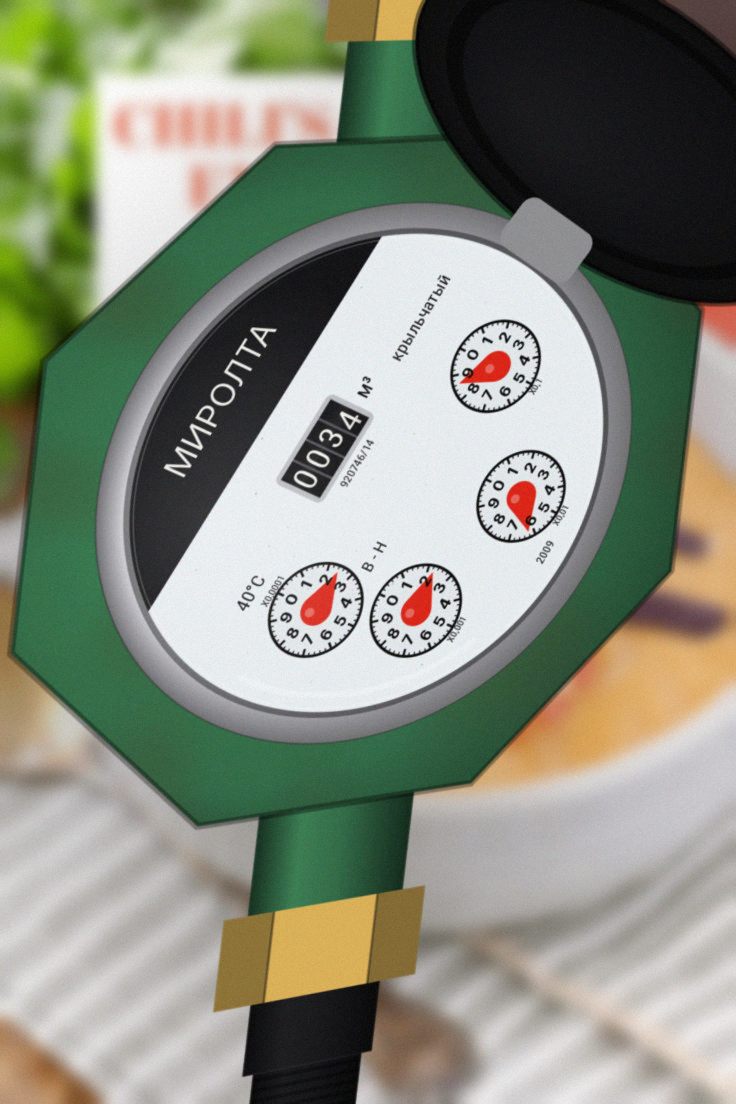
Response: {"value": 33.8622, "unit": "m³"}
